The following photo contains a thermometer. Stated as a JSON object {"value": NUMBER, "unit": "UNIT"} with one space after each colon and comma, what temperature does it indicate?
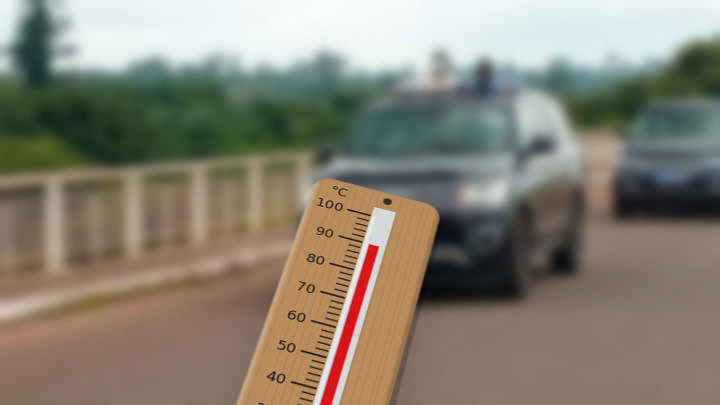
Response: {"value": 90, "unit": "°C"}
